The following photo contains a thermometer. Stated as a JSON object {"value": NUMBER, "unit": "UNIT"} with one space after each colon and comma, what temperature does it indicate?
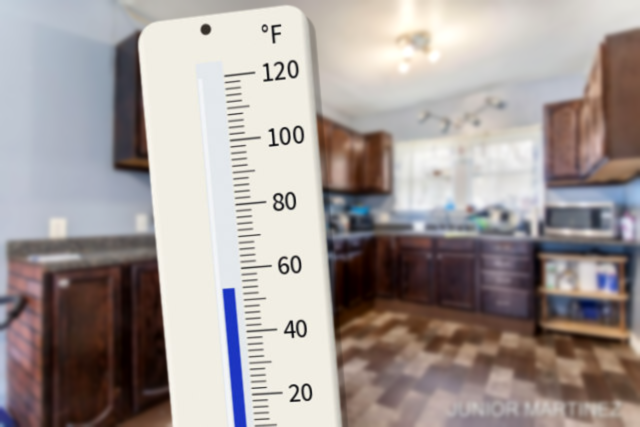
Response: {"value": 54, "unit": "°F"}
